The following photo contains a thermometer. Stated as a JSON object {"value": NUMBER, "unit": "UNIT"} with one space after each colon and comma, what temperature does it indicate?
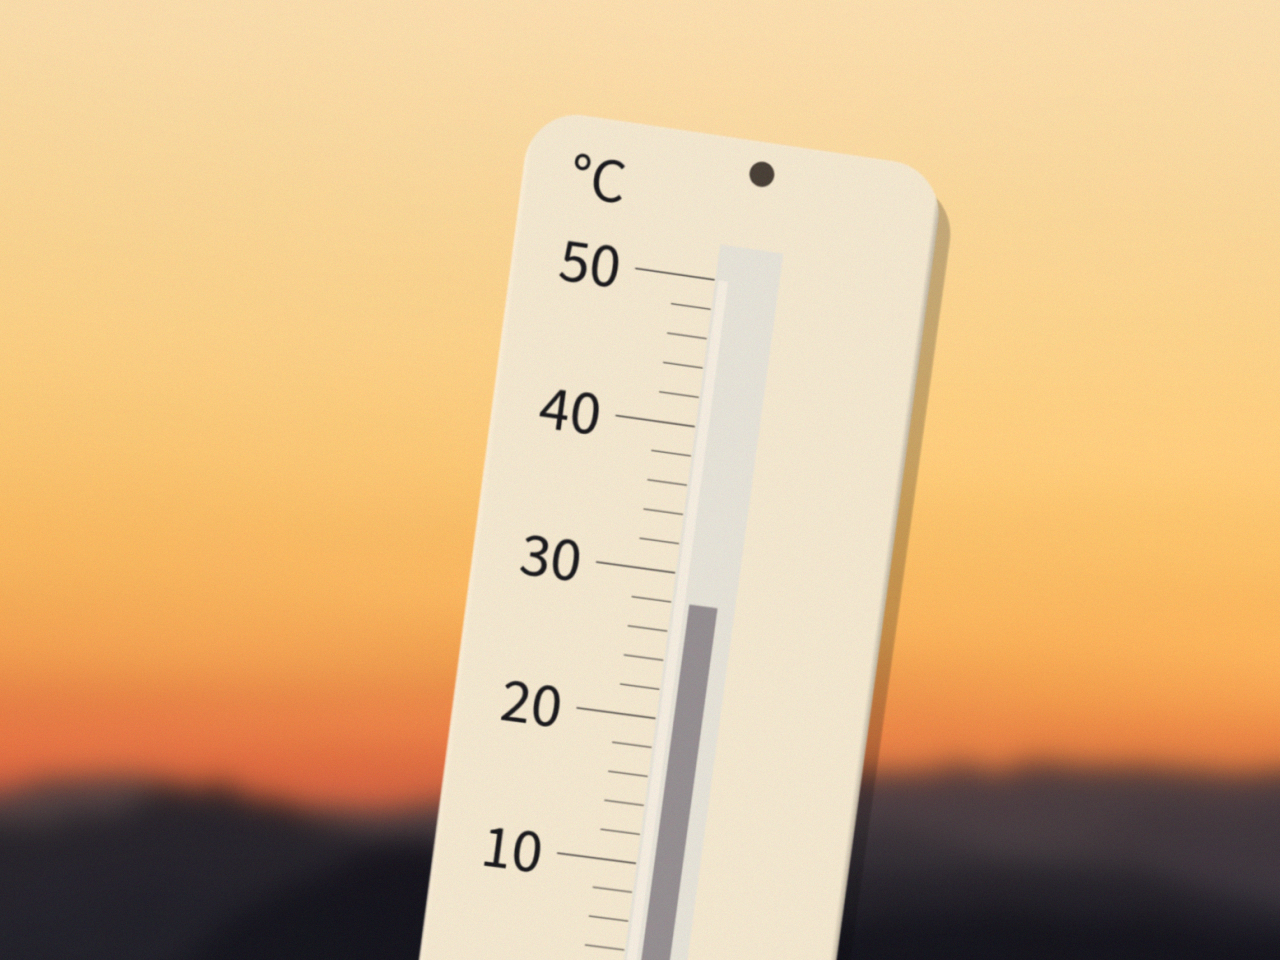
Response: {"value": 28, "unit": "°C"}
